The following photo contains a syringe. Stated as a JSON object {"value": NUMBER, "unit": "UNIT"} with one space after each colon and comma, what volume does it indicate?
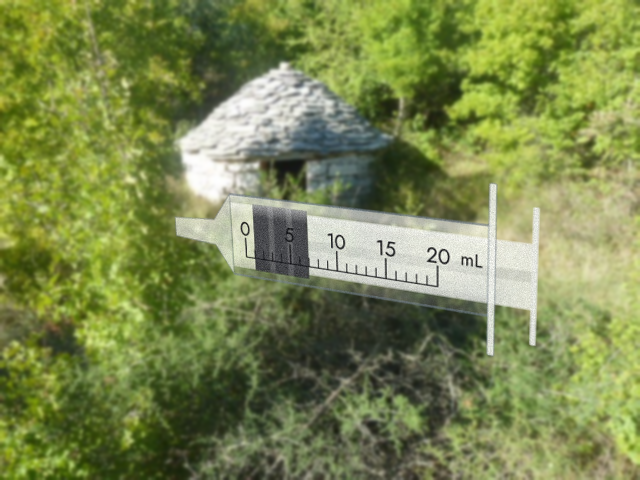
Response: {"value": 1, "unit": "mL"}
